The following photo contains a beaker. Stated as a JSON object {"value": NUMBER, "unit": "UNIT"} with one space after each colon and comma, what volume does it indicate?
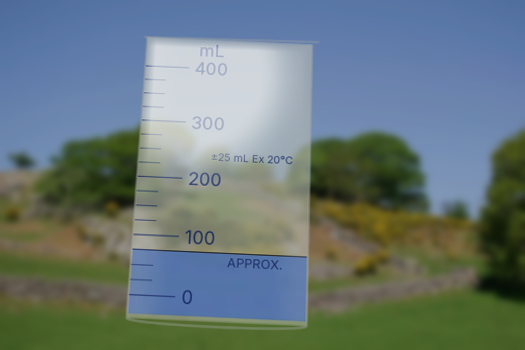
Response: {"value": 75, "unit": "mL"}
